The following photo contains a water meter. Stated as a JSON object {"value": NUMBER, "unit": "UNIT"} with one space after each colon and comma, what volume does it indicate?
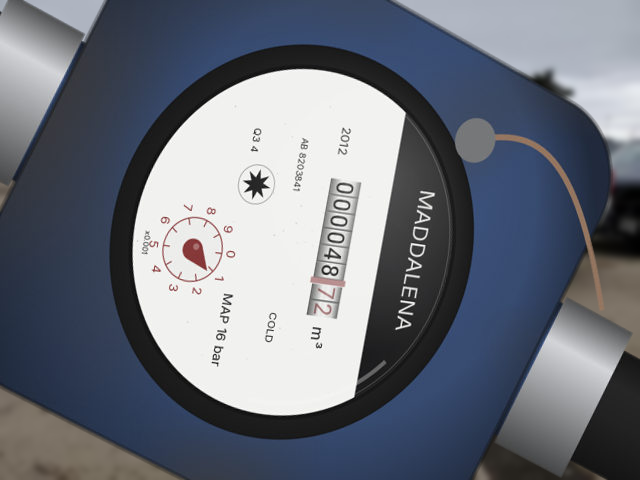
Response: {"value": 48.721, "unit": "m³"}
